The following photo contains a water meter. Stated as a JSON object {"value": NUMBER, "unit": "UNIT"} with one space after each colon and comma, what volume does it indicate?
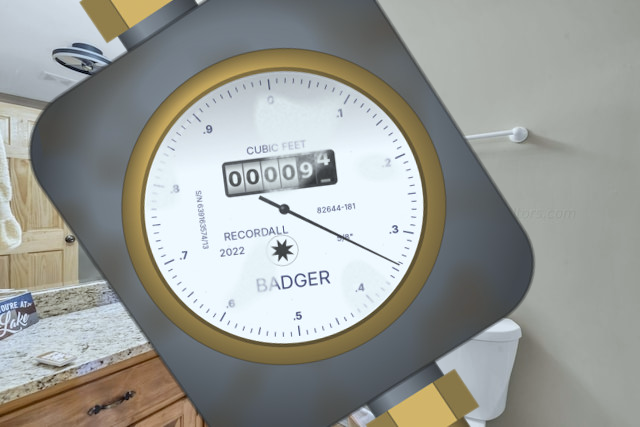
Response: {"value": 94.34, "unit": "ft³"}
